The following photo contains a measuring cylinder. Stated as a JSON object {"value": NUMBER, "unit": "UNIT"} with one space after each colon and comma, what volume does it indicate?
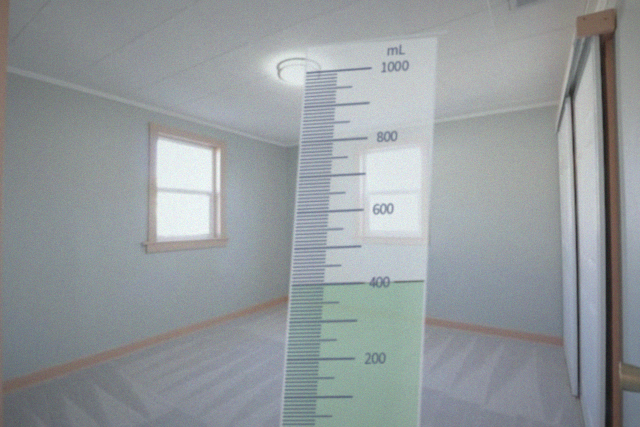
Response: {"value": 400, "unit": "mL"}
